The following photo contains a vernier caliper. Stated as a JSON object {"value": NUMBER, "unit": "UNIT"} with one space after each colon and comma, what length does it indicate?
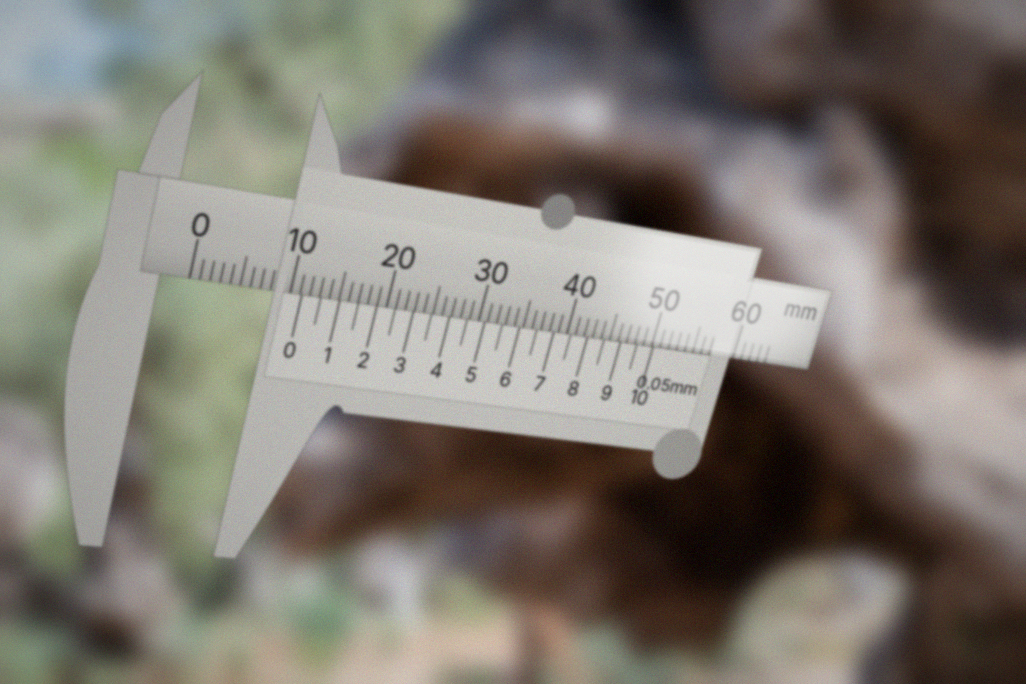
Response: {"value": 11.2, "unit": "mm"}
